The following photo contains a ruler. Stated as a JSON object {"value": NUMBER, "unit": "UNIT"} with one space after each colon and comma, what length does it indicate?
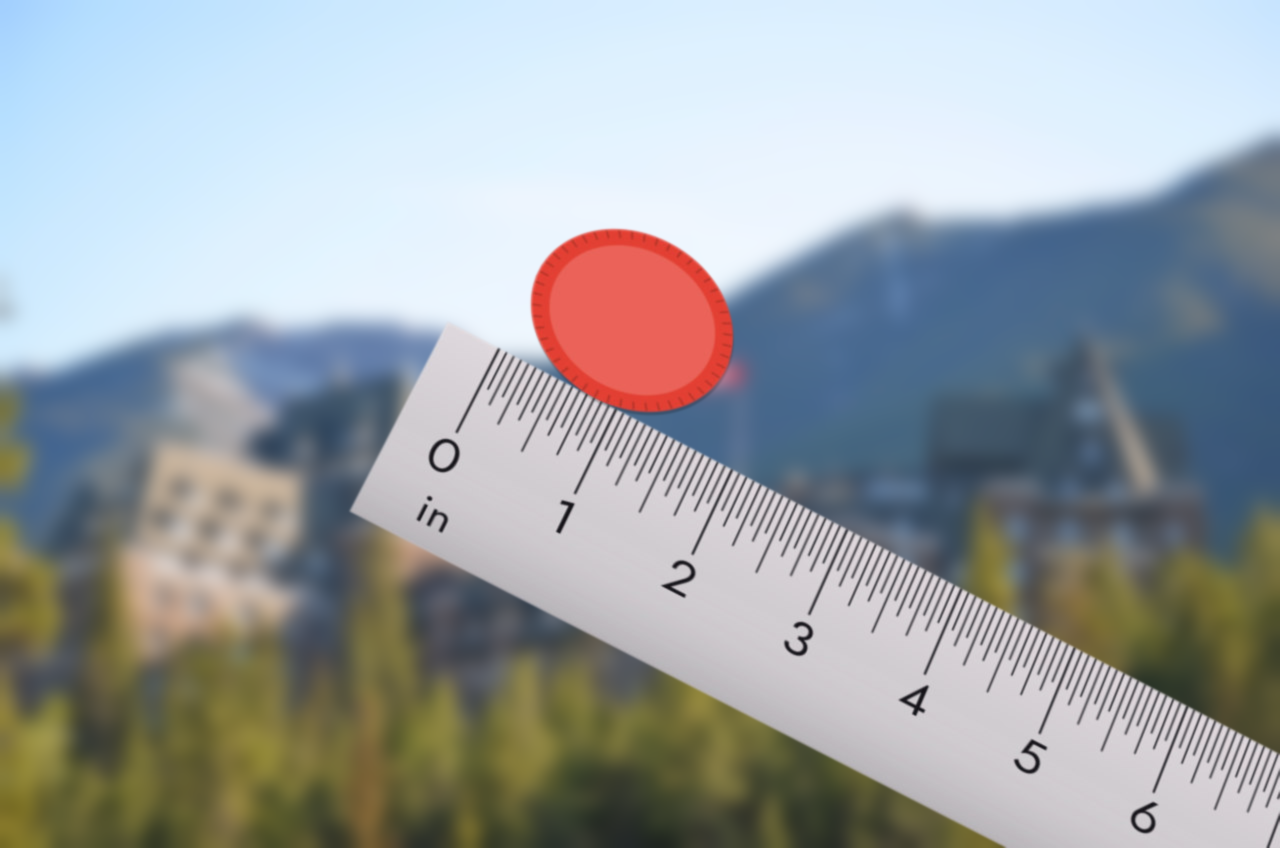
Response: {"value": 1.625, "unit": "in"}
